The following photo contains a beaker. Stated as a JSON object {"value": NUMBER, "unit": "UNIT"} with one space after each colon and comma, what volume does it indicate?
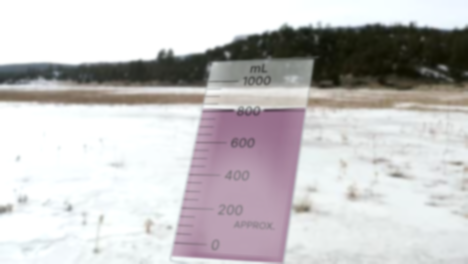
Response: {"value": 800, "unit": "mL"}
